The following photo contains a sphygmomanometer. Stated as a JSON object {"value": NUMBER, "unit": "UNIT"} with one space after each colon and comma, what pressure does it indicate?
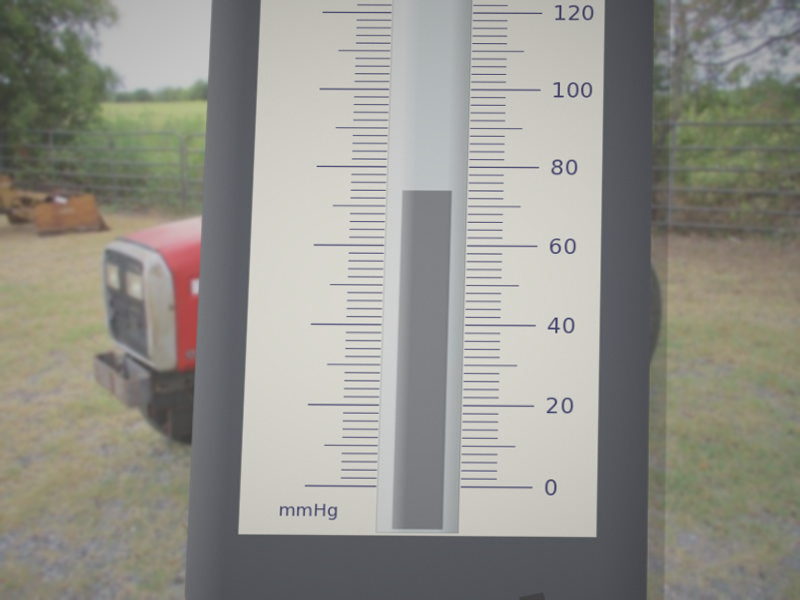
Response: {"value": 74, "unit": "mmHg"}
